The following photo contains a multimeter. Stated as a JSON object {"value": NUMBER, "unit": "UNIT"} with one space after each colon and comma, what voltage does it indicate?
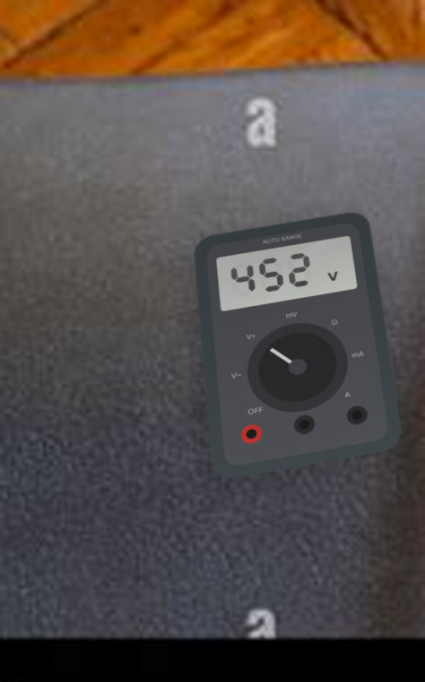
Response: {"value": 452, "unit": "V"}
